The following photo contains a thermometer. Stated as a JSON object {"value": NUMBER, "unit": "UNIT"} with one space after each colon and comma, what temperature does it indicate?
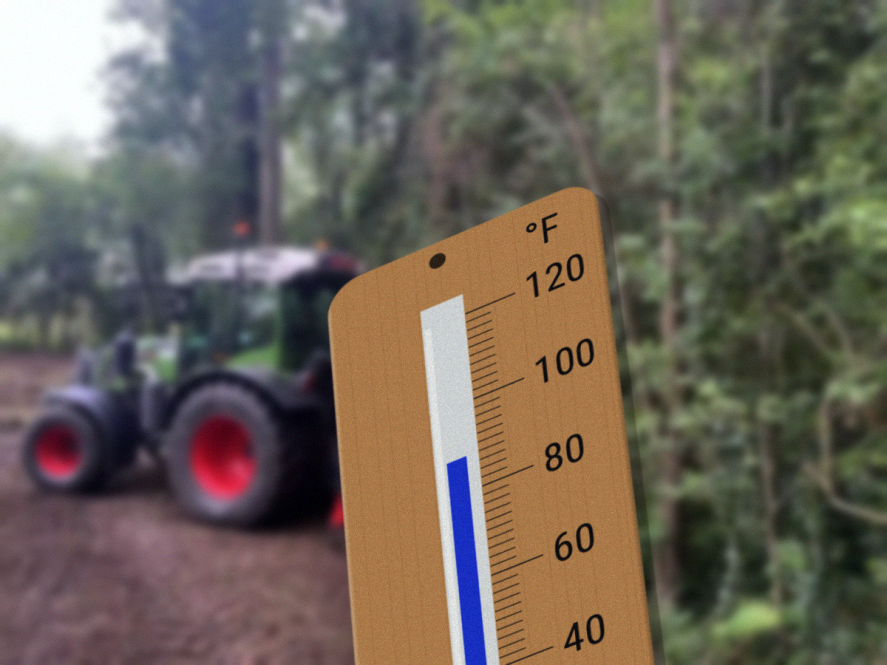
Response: {"value": 88, "unit": "°F"}
